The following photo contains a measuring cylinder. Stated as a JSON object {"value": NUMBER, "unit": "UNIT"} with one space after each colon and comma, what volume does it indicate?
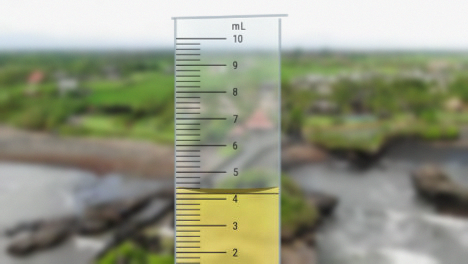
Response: {"value": 4.2, "unit": "mL"}
